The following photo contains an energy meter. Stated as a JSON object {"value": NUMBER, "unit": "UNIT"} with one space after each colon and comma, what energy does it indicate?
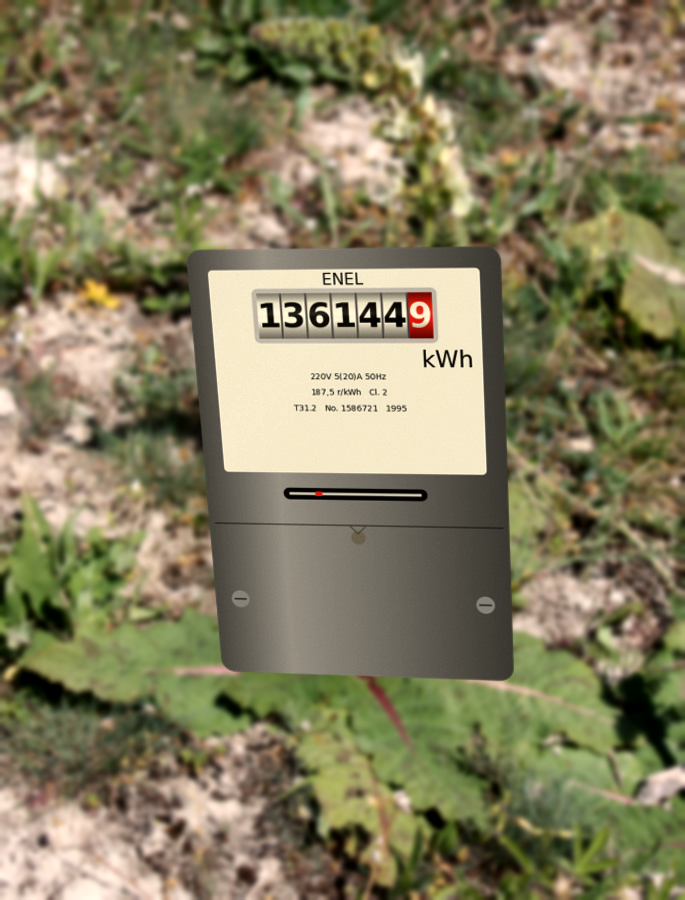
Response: {"value": 136144.9, "unit": "kWh"}
